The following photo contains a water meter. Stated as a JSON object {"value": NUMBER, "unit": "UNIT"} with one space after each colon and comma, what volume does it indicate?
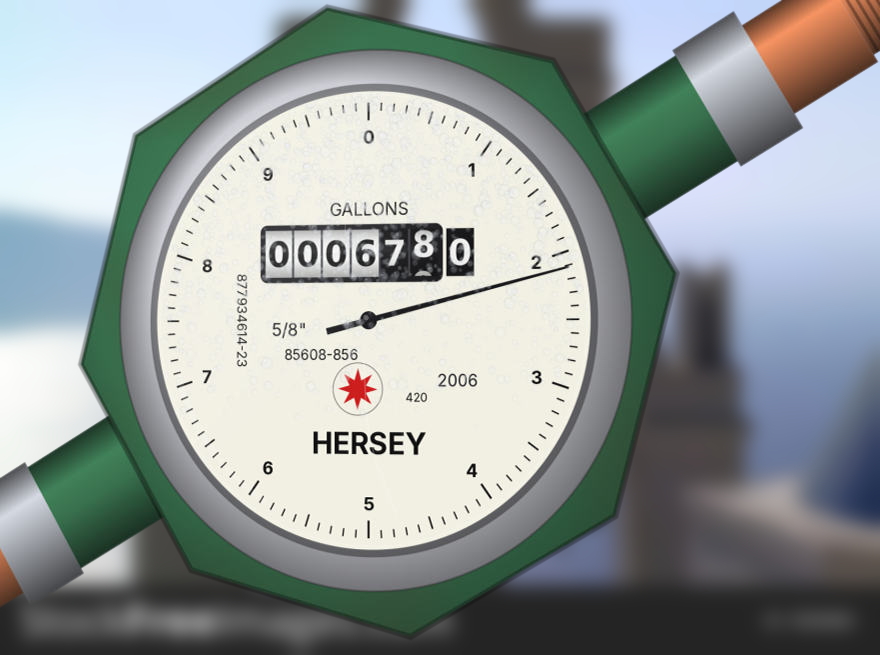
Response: {"value": 6782.1, "unit": "gal"}
